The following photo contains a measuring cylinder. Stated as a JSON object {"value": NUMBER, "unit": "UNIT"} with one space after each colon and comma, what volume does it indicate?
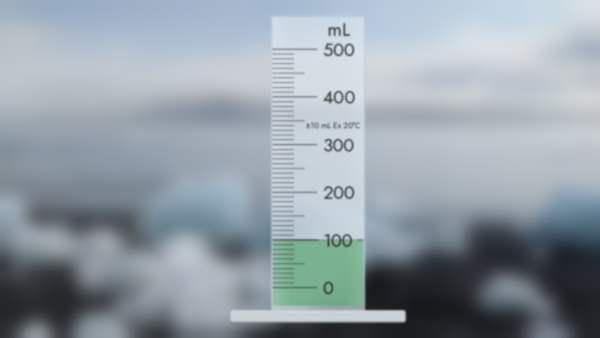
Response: {"value": 100, "unit": "mL"}
